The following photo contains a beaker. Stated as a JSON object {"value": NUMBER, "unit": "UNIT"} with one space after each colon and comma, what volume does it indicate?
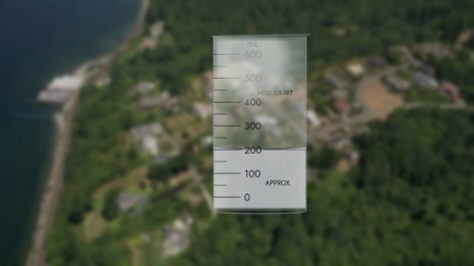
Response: {"value": 200, "unit": "mL"}
